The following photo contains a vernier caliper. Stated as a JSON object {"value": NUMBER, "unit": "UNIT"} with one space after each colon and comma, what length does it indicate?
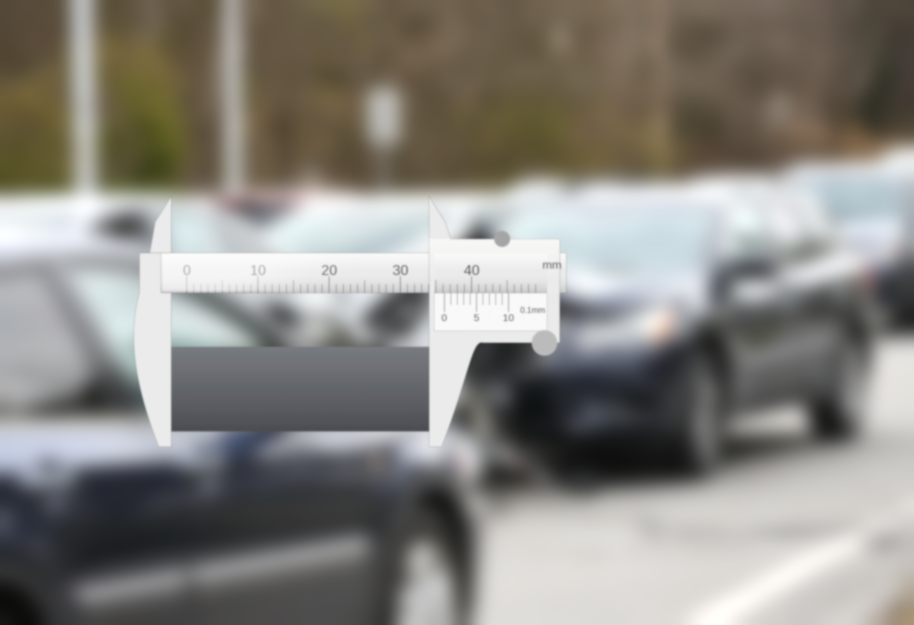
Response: {"value": 36.2, "unit": "mm"}
